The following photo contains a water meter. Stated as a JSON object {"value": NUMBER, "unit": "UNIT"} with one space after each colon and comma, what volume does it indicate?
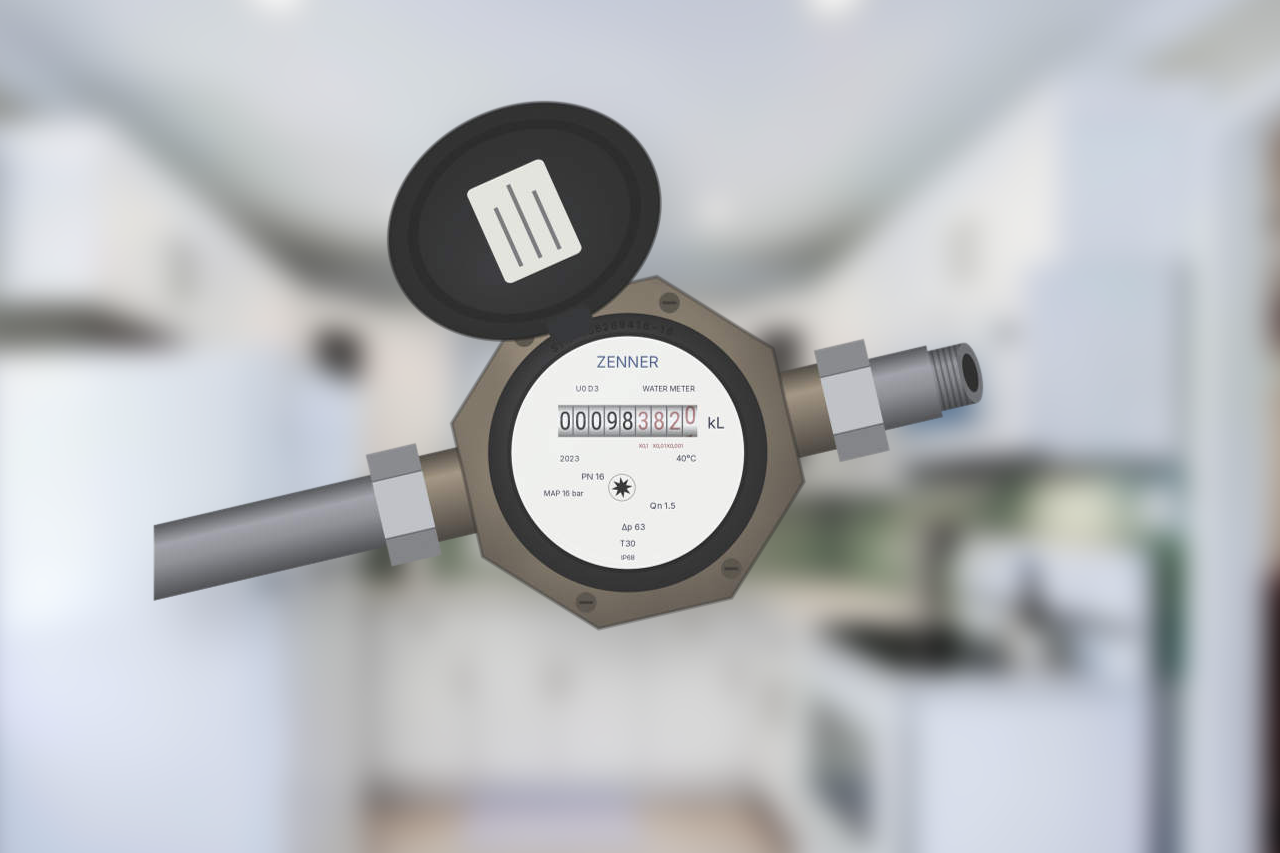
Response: {"value": 98.3820, "unit": "kL"}
